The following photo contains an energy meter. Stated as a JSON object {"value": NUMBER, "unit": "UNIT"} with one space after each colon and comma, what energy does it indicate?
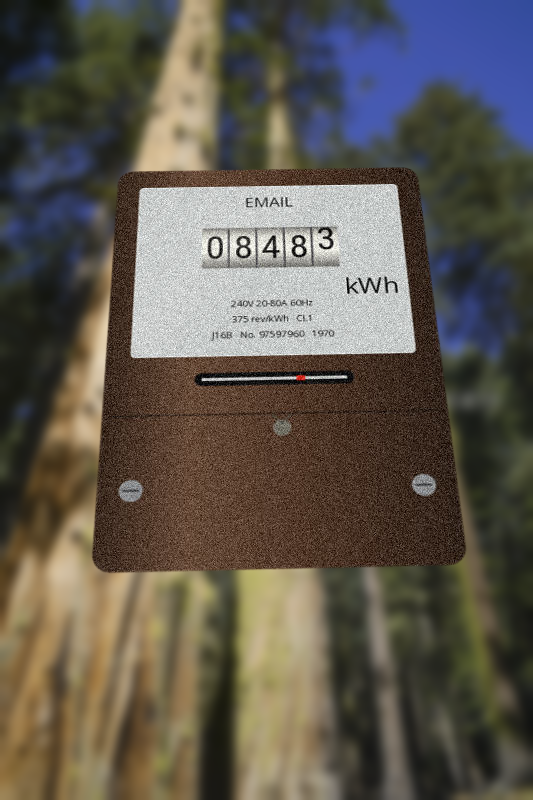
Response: {"value": 8483, "unit": "kWh"}
